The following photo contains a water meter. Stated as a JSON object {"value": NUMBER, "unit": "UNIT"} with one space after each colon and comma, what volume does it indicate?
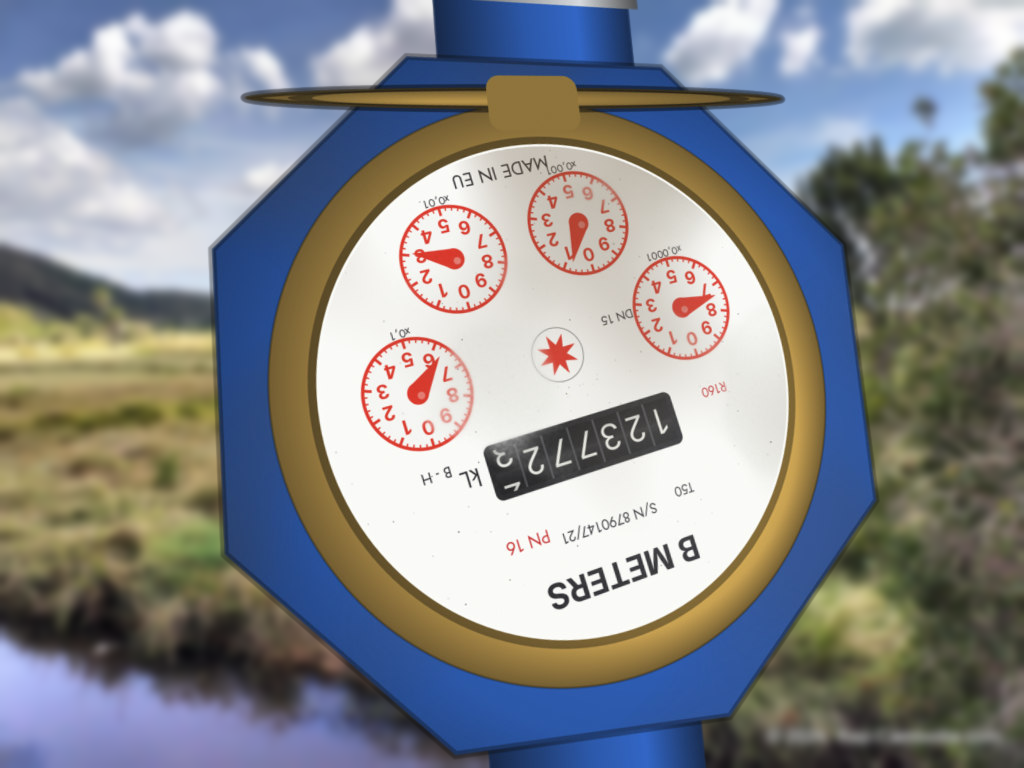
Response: {"value": 1237722.6307, "unit": "kL"}
